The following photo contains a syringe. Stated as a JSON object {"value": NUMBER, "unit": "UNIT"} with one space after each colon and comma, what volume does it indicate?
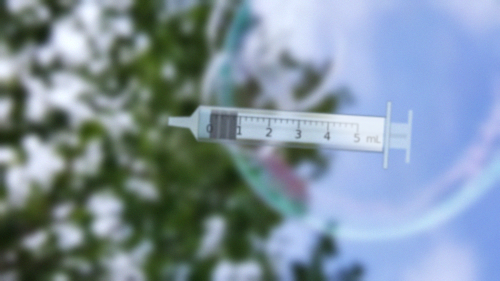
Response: {"value": 0, "unit": "mL"}
